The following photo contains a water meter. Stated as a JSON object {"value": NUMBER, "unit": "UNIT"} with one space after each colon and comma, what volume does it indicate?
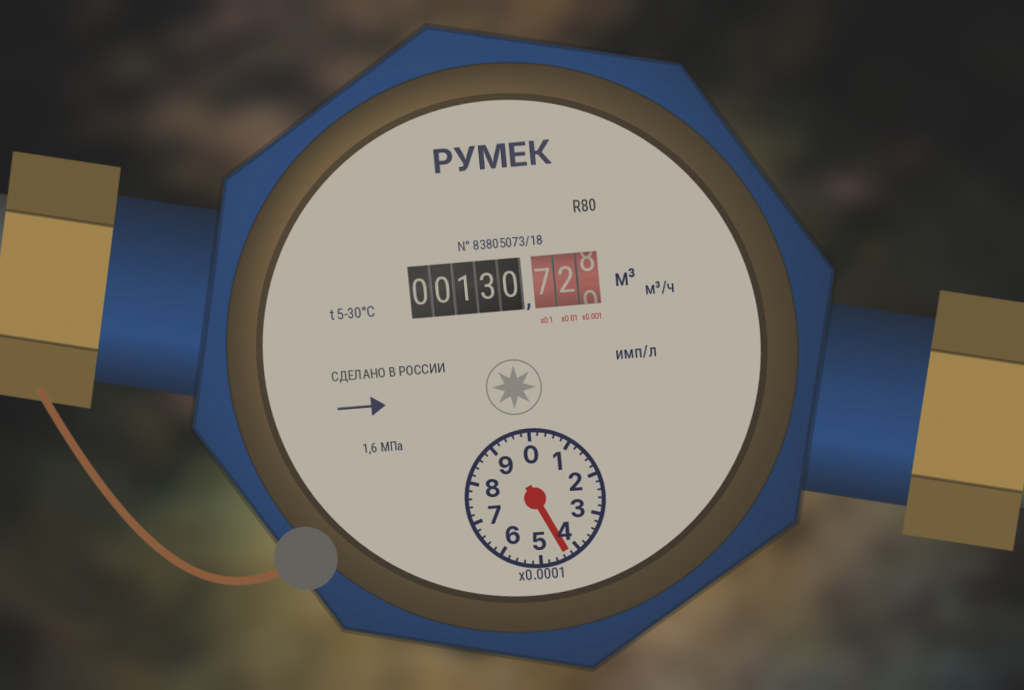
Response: {"value": 130.7284, "unit": "m³"}
